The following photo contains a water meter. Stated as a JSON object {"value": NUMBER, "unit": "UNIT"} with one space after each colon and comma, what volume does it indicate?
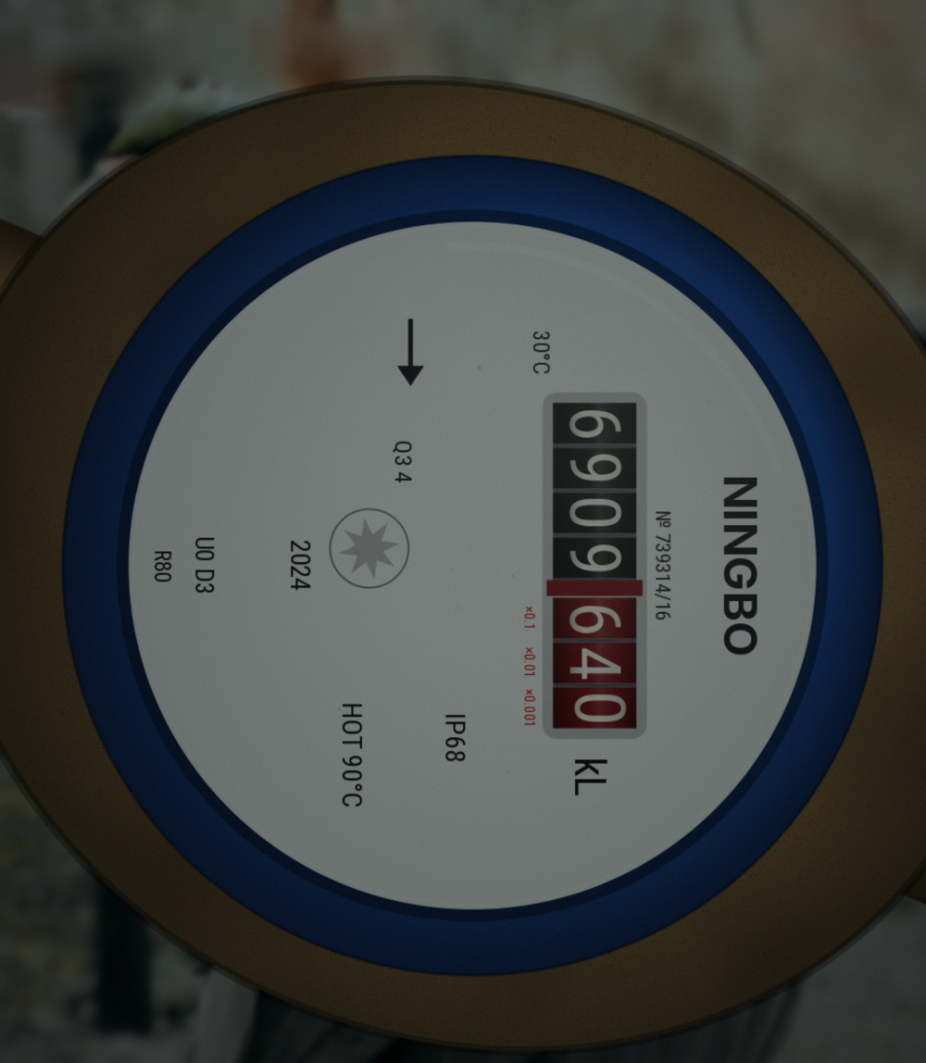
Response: {"value": 6909.640, "unit": "kL"}
